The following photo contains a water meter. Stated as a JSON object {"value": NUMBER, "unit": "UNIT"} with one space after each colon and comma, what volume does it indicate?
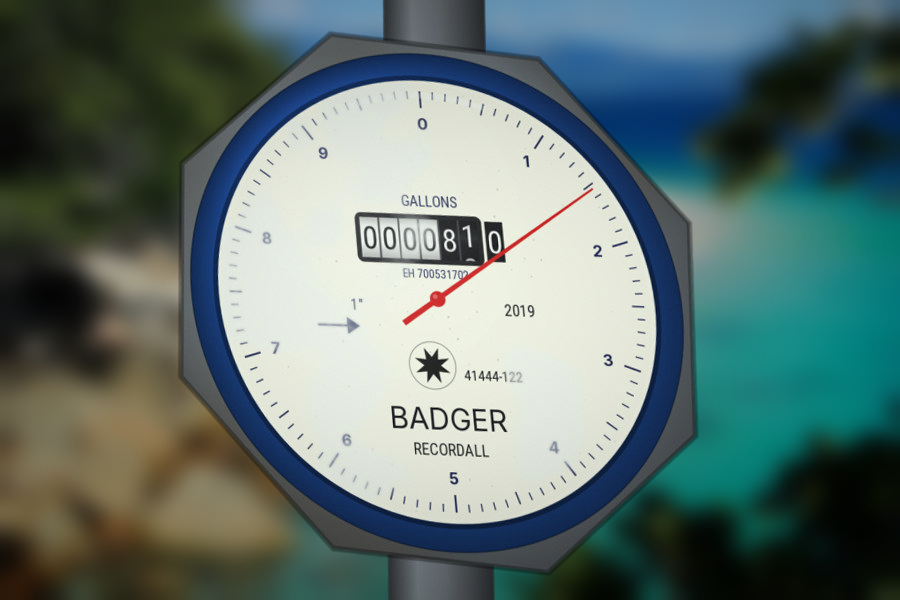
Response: {"value": 811.5, "unit": "gal"}
